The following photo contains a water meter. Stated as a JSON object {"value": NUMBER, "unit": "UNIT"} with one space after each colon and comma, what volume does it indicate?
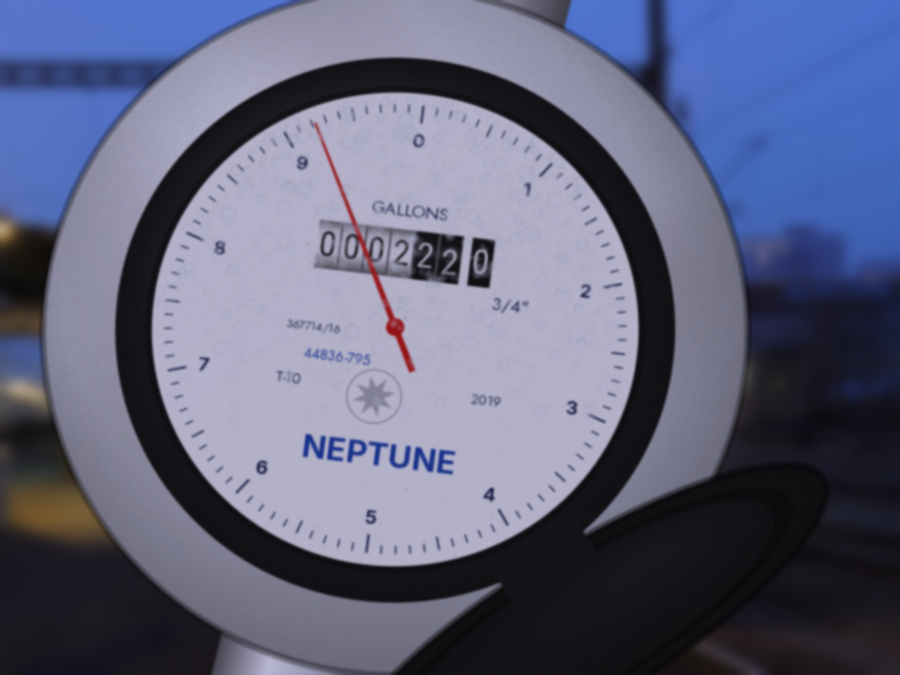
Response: {"value": 2219.2, "unit": "gal"}
